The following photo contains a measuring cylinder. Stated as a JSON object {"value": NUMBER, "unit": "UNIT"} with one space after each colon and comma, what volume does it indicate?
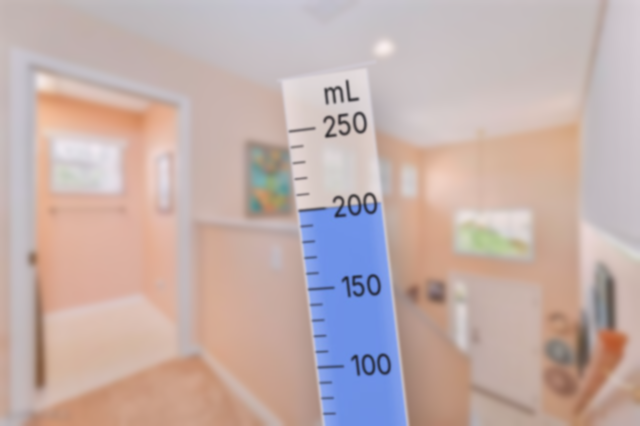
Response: {"value": 200, "unit": "mL"}
